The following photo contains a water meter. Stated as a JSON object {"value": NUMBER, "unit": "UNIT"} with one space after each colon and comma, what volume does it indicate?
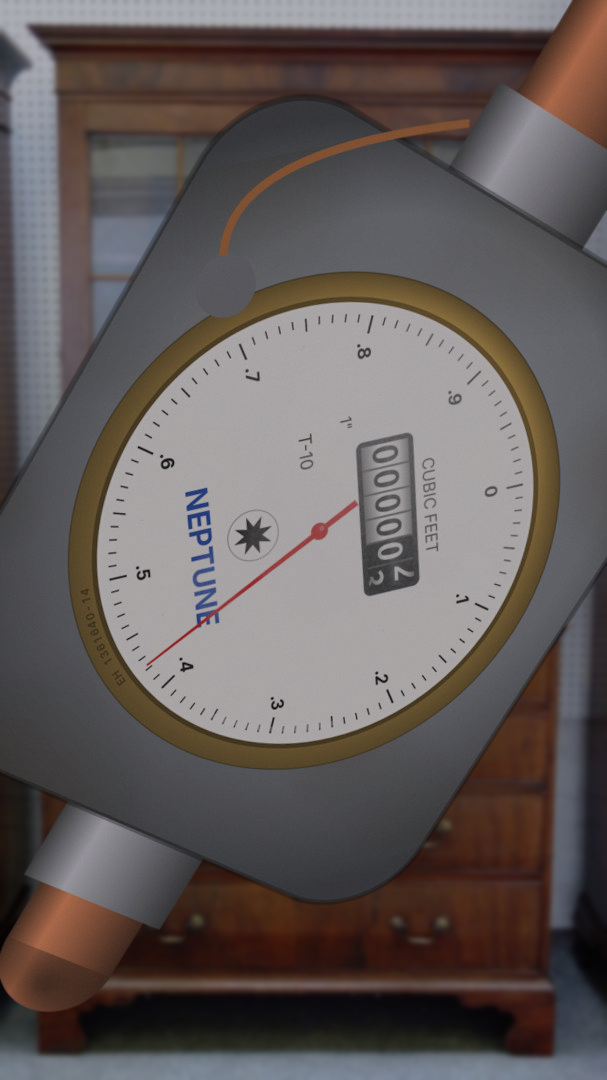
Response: {"value": 2.42, "unit": "ft³"}
